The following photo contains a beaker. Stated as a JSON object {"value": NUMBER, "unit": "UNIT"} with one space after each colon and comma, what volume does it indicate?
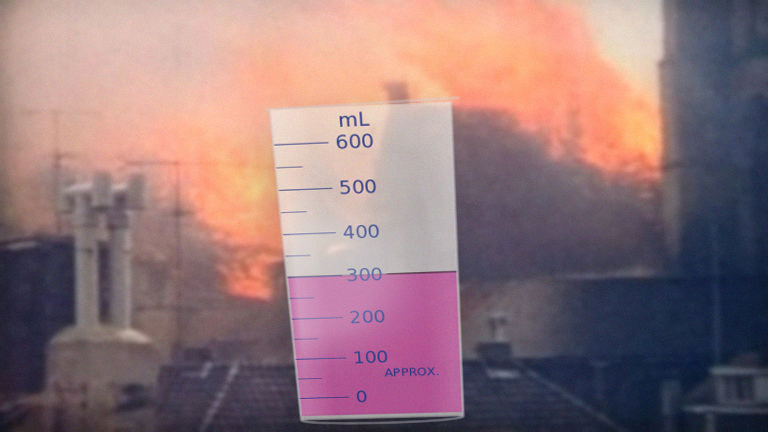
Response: {"value": 300, "unit": "mL"}
